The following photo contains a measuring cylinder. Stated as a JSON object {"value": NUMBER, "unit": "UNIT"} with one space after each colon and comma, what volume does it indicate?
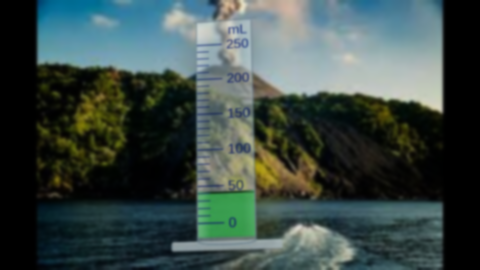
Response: {"value": 40, "unit": "mL"}
